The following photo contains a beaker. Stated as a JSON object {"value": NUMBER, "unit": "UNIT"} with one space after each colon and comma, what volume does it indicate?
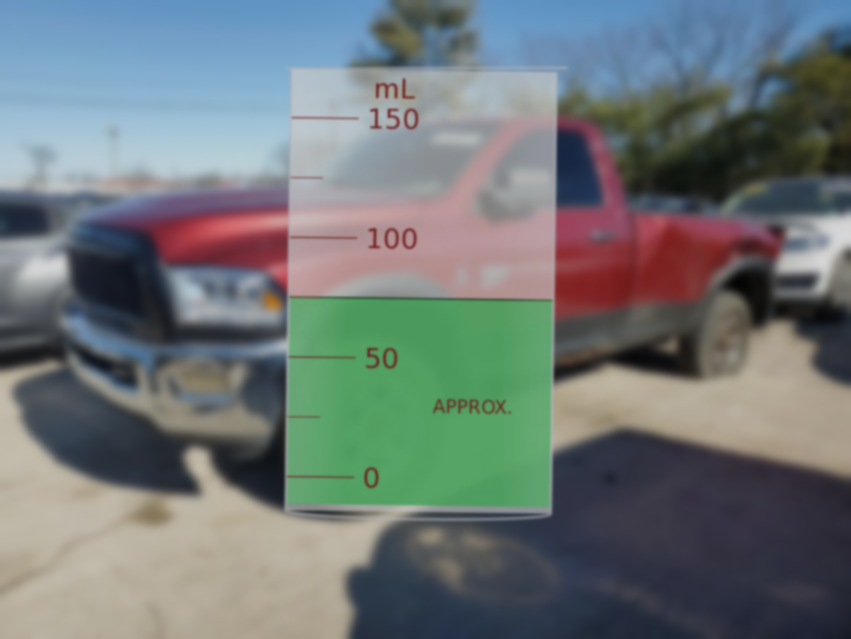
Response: {"value": 75, "unit": "mL"}
